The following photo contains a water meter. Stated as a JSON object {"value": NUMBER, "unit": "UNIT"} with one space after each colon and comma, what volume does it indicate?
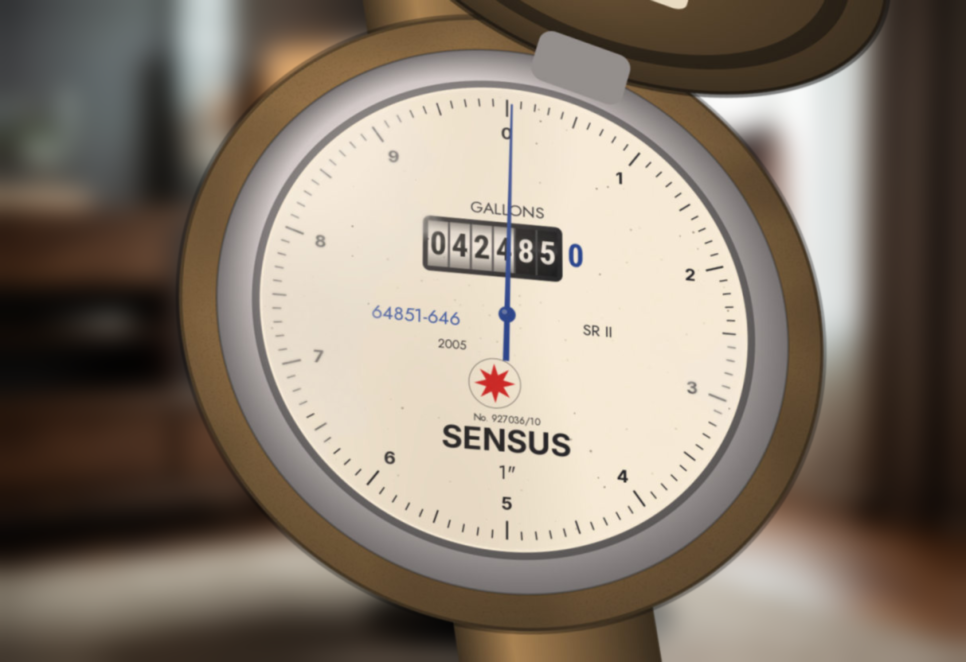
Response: {"value": 424850.0, "unit": "gal"}
